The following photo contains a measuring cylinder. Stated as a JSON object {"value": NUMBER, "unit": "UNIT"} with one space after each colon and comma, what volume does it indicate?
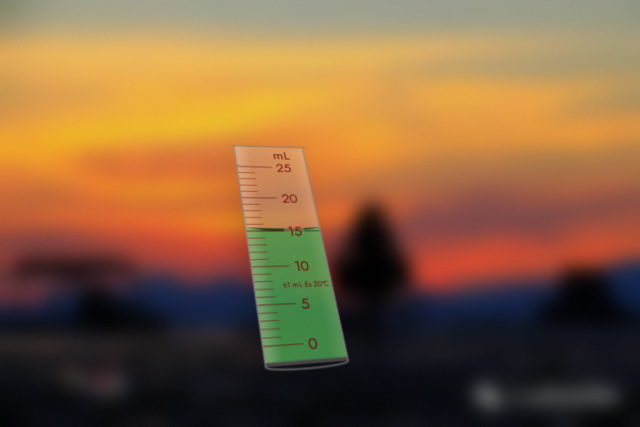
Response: {"value": 15, "unit": "mL"}
